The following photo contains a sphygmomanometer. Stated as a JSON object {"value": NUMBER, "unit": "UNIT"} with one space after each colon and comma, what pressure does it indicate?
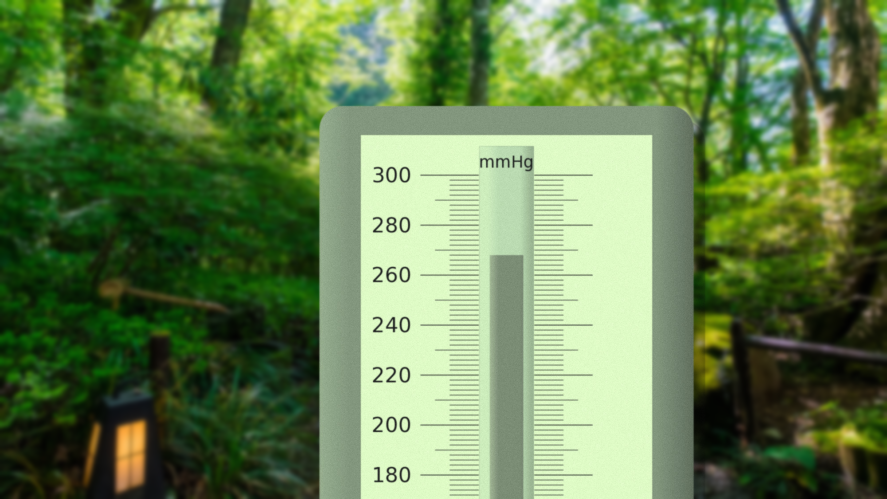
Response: {"value": 268, "unit": "mmHg"}
